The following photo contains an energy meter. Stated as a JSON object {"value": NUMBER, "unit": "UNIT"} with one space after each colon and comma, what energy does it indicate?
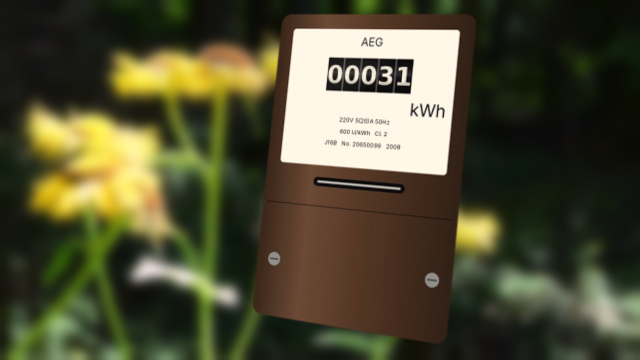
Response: {"value": 31, "unit": "kWh"}
